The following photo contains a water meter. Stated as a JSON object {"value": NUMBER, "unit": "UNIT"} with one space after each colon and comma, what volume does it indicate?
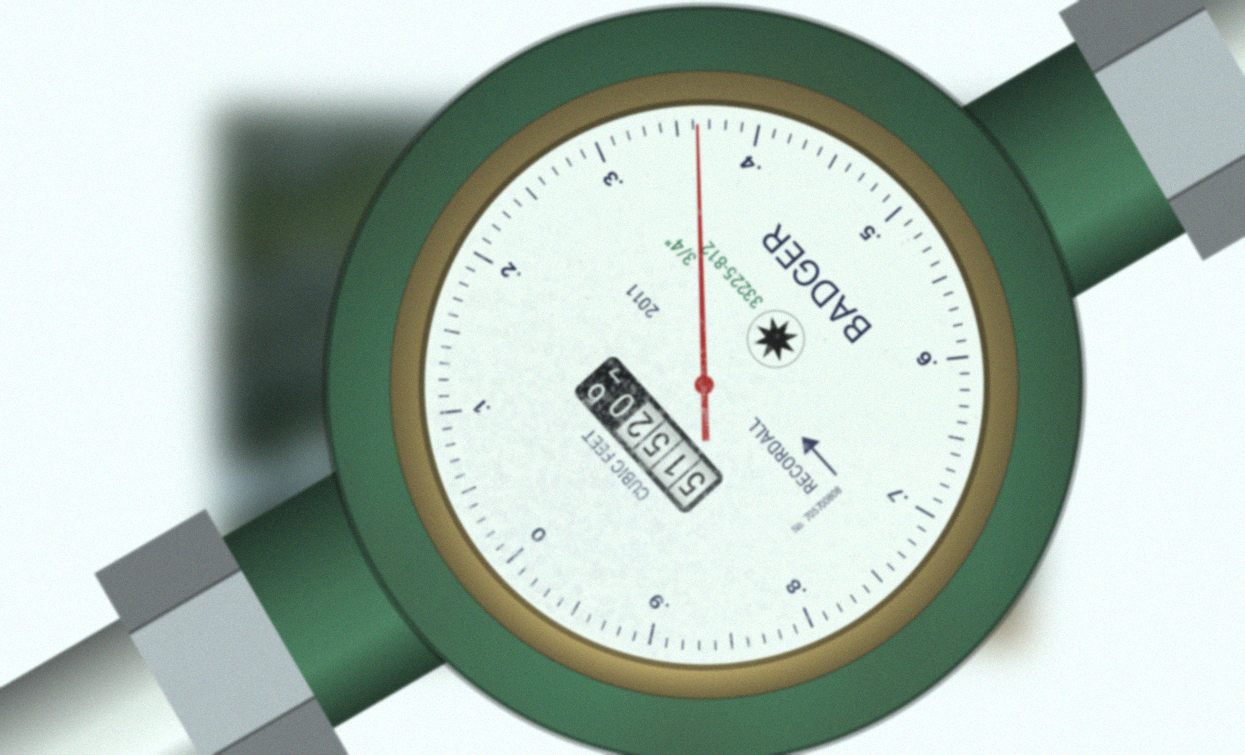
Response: {"value": 515206.36, "unit": "ft³"}
